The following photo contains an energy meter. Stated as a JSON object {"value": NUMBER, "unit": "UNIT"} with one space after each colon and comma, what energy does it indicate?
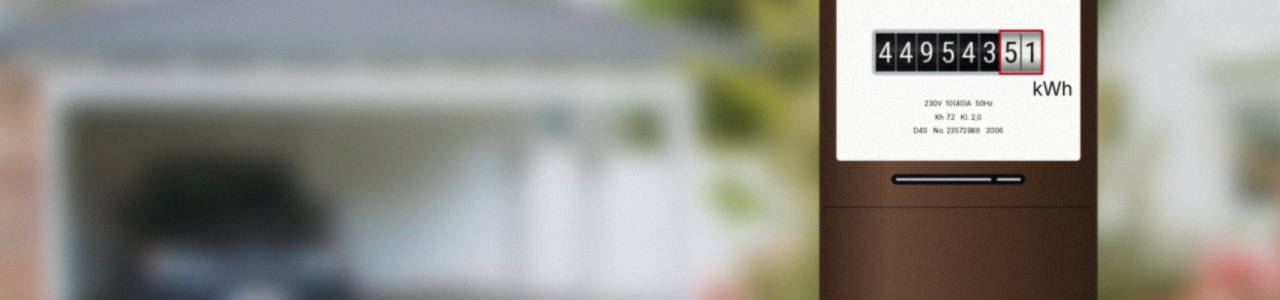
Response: {"value": 449543.51, "unit": "kWh"}
